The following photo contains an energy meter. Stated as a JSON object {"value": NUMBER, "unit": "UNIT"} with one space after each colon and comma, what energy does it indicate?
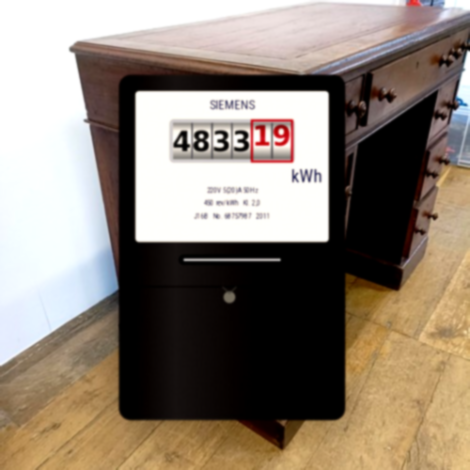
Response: {"value": 4833.19, "unit": "kWh"}
